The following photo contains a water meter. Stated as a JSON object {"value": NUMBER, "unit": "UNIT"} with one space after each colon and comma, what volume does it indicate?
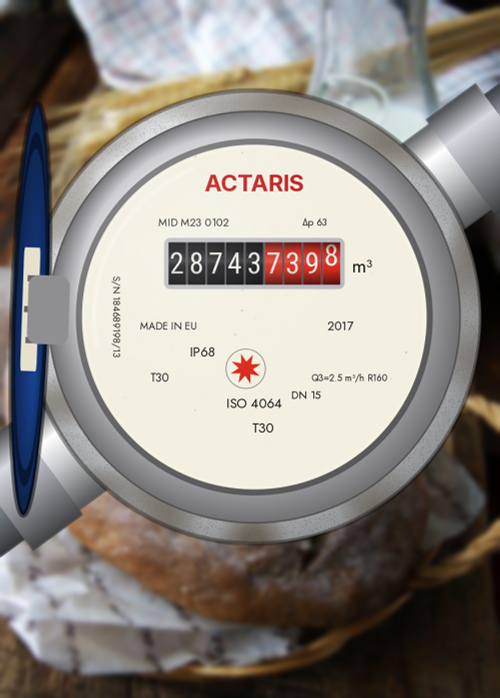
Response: {"value": 28743.7398, "unit": "m³"}
